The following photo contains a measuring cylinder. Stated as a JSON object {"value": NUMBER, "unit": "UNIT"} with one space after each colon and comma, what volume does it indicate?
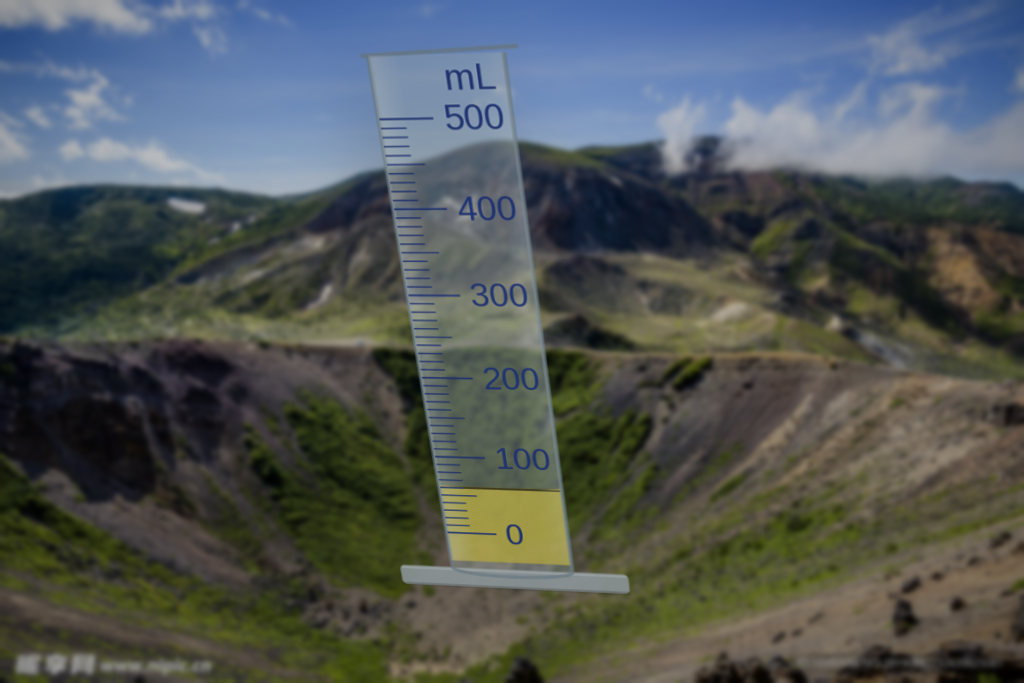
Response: {"value": 60, "unit": "mL"}
